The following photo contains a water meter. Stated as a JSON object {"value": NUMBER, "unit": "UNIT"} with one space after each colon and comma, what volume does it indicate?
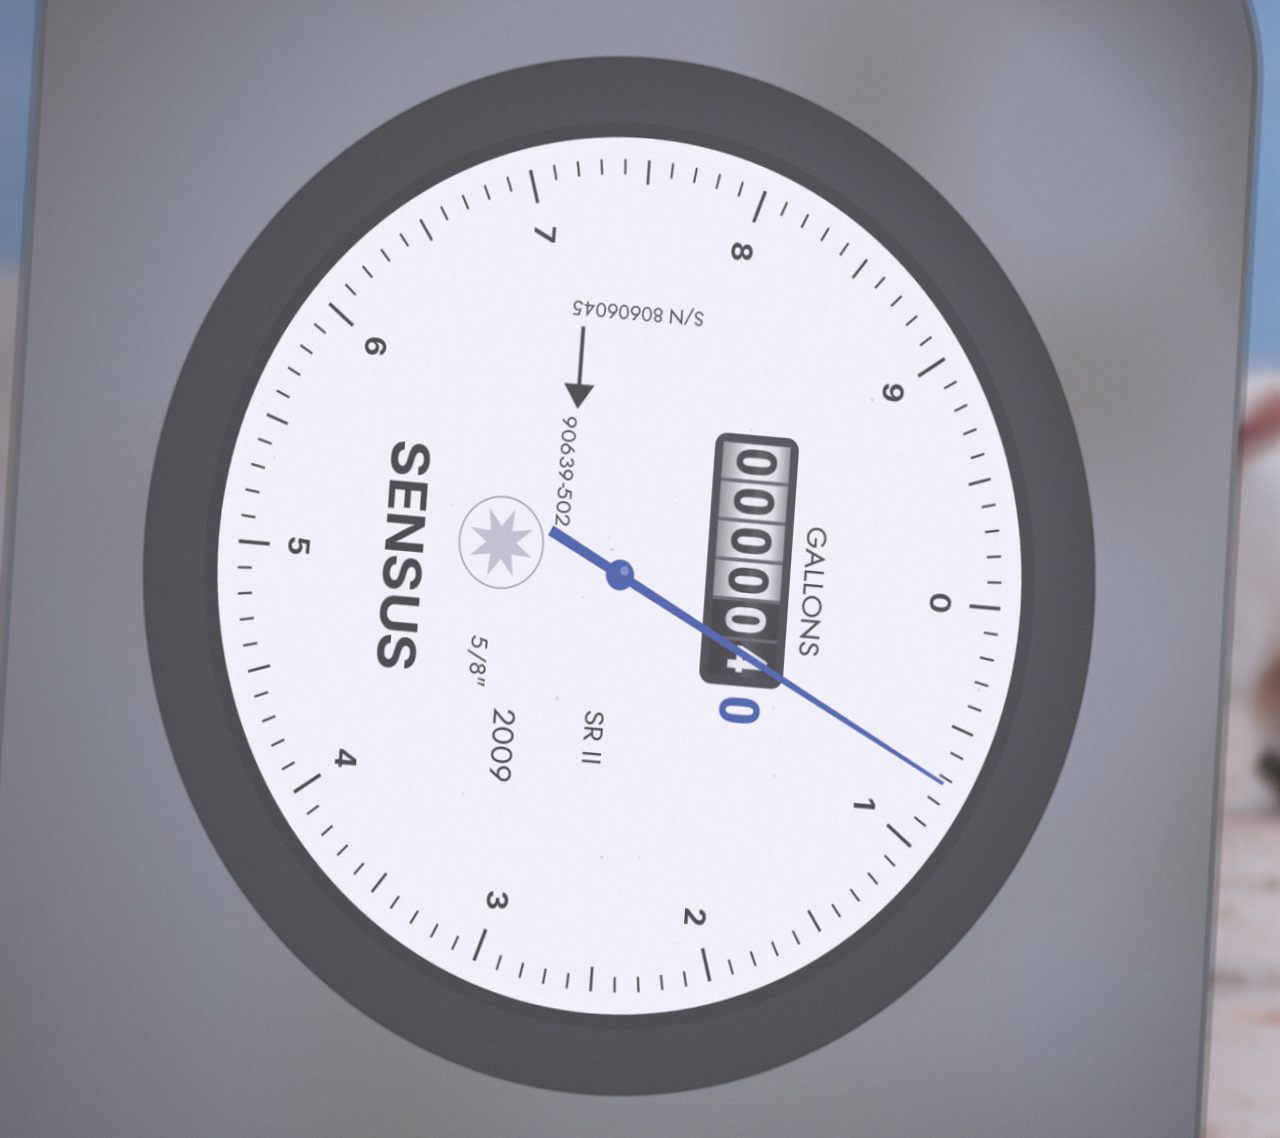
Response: {"value": 40.7, "unit": "gal"}
